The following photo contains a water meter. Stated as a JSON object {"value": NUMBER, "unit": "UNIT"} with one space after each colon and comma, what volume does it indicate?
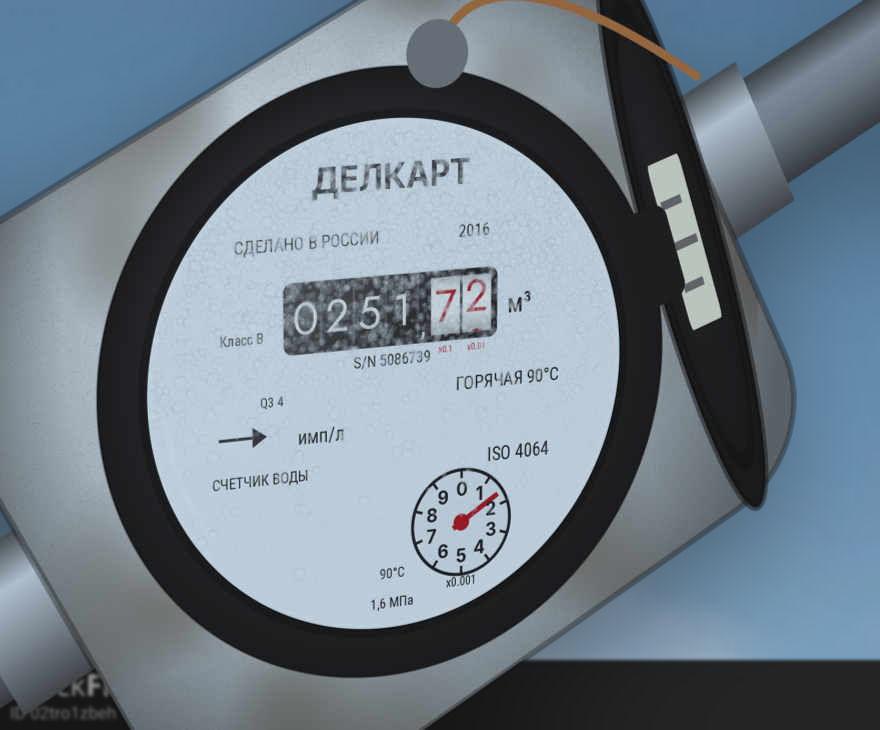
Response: {"value": 251.721, "unit": "m³"}
